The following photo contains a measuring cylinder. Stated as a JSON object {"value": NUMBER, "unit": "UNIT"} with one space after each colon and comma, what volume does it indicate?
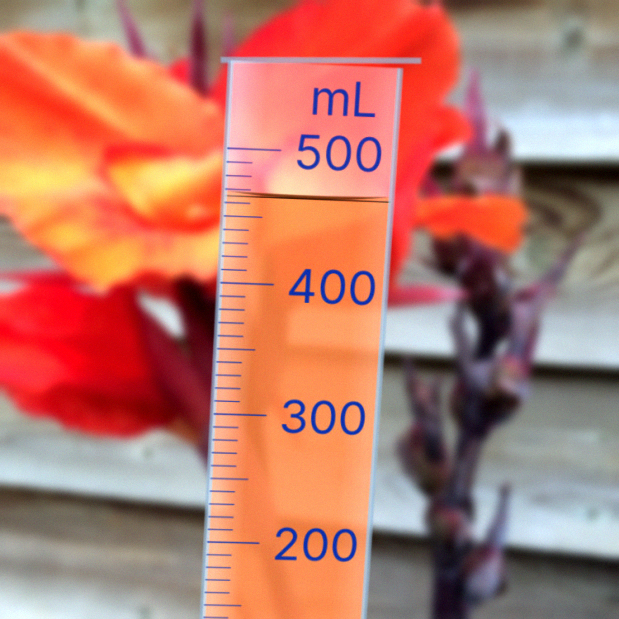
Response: {"value": 465, "unit": "mL"}
